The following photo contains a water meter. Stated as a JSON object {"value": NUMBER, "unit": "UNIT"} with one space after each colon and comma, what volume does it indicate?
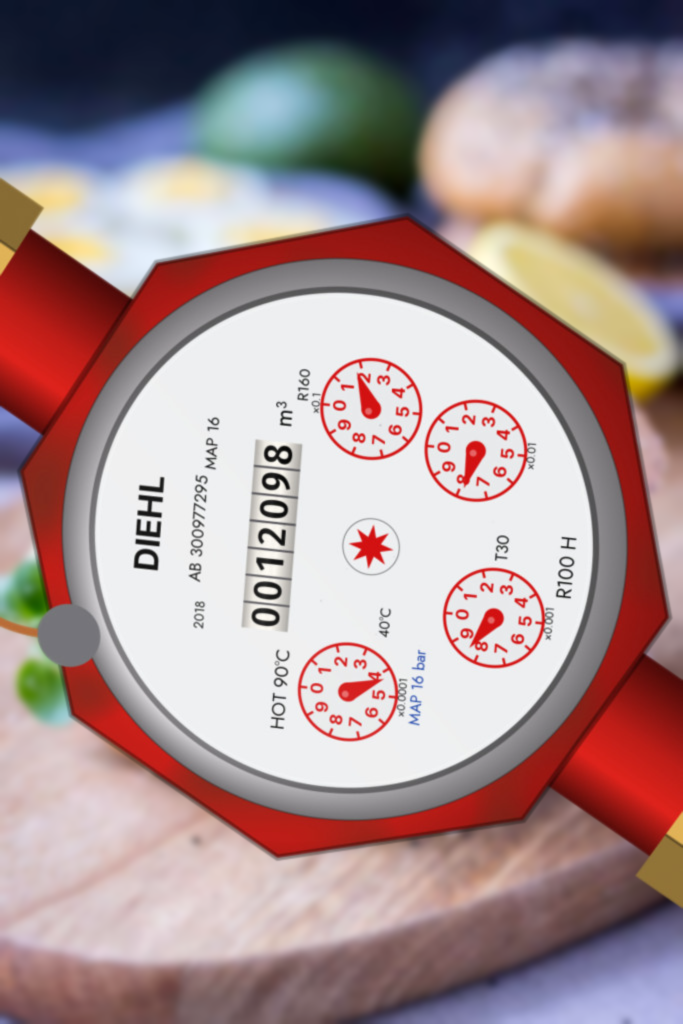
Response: {"value": 12098.1784, "unit": "m³"}
